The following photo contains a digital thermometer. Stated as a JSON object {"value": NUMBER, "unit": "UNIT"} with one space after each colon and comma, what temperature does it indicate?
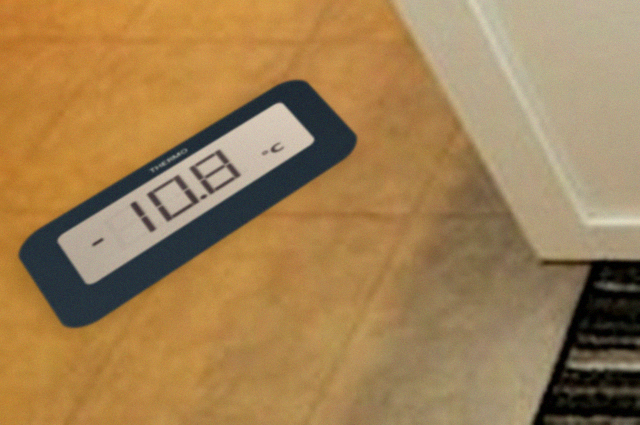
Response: {"value": -10.8, "unit": "°C"}
